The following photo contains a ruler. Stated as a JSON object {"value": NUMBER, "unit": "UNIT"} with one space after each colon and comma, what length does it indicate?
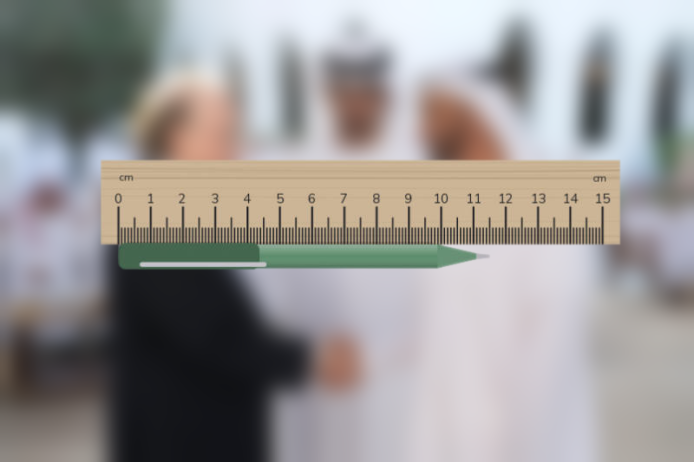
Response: {"value": 11.5, "unit": "cm"}
